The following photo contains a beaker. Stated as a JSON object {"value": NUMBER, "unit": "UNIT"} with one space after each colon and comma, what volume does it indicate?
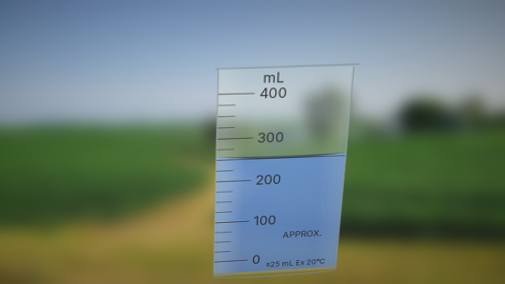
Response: {"value": 250, "unit": "mL"}
